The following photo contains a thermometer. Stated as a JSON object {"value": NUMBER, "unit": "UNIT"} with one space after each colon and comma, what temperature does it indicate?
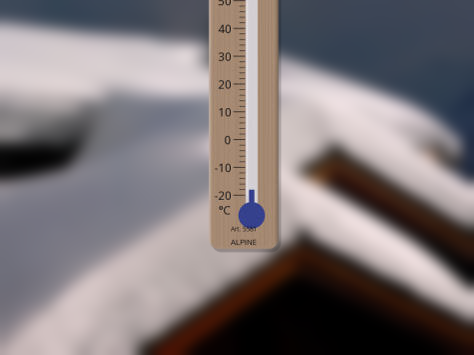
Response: {"value": -18, "unit": "°C"}
